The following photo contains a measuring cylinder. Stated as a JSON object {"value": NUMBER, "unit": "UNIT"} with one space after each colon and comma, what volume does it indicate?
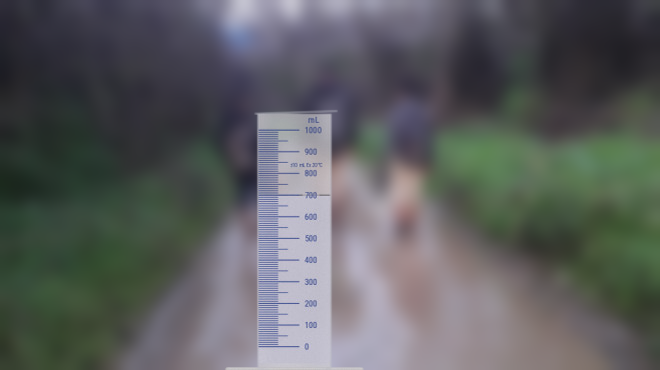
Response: {"value": 700, "unit": "mL"}
